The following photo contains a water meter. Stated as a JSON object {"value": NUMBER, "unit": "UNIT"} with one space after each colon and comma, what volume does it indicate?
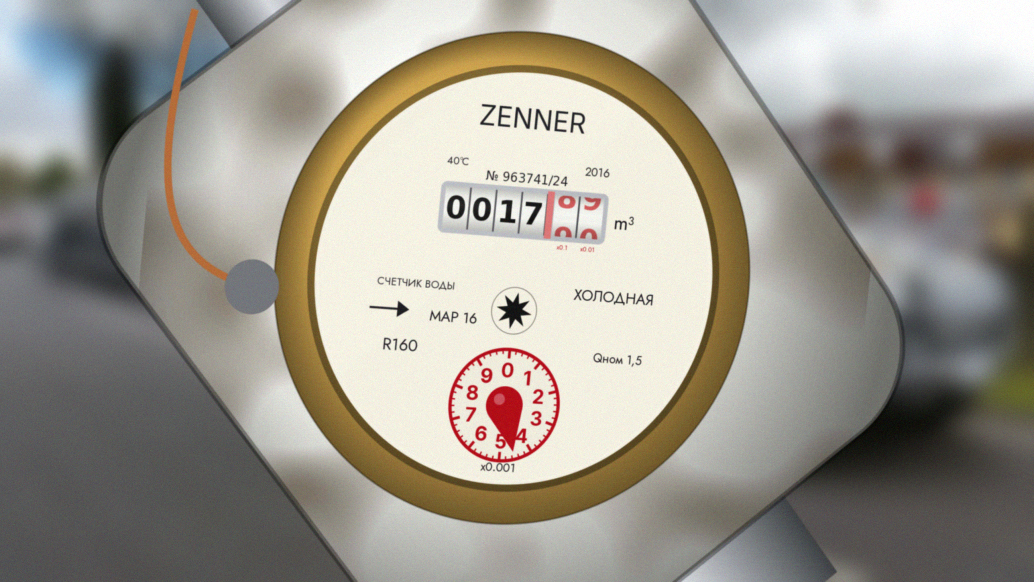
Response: {"value": 17.894, "unit": "m³"}
